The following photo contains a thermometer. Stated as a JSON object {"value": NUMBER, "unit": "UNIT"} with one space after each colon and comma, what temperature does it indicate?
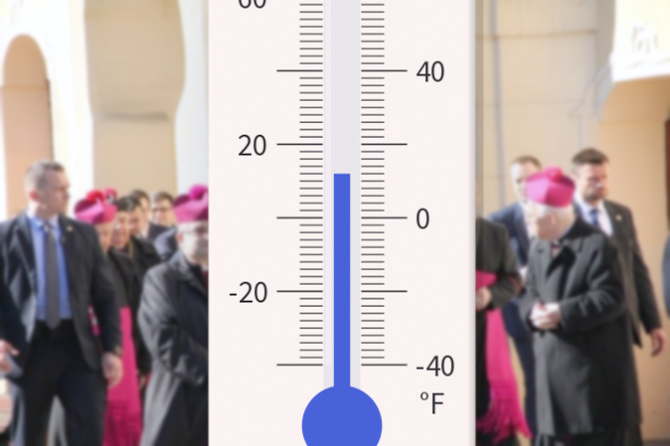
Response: {"value": 12, "unit": "°F"}
